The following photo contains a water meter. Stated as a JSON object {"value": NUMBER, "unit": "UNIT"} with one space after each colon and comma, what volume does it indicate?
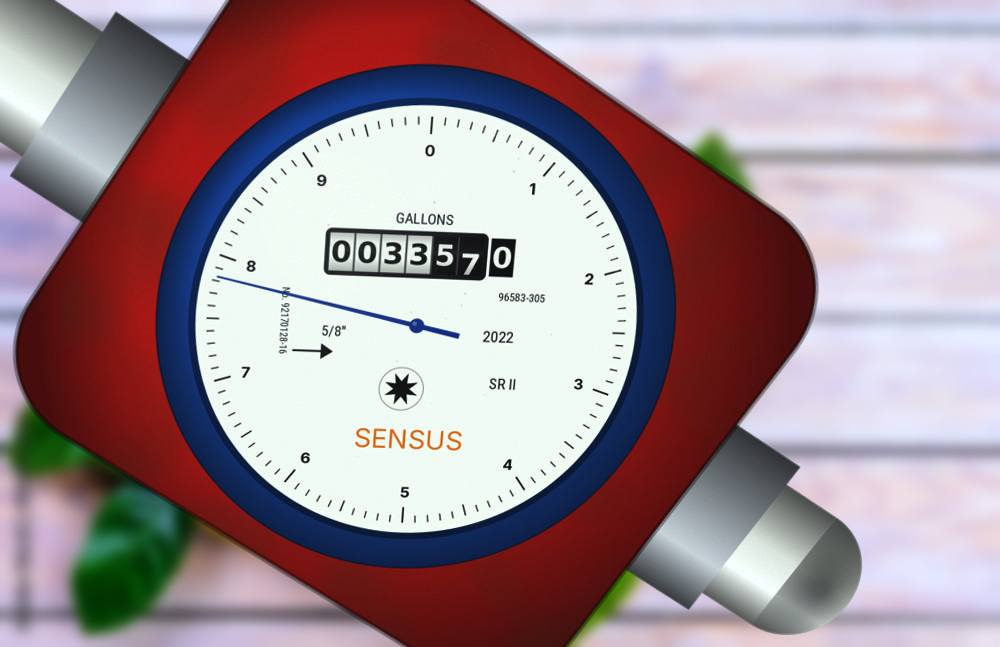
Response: {"value": 33567.8, "unit": "gal"}
